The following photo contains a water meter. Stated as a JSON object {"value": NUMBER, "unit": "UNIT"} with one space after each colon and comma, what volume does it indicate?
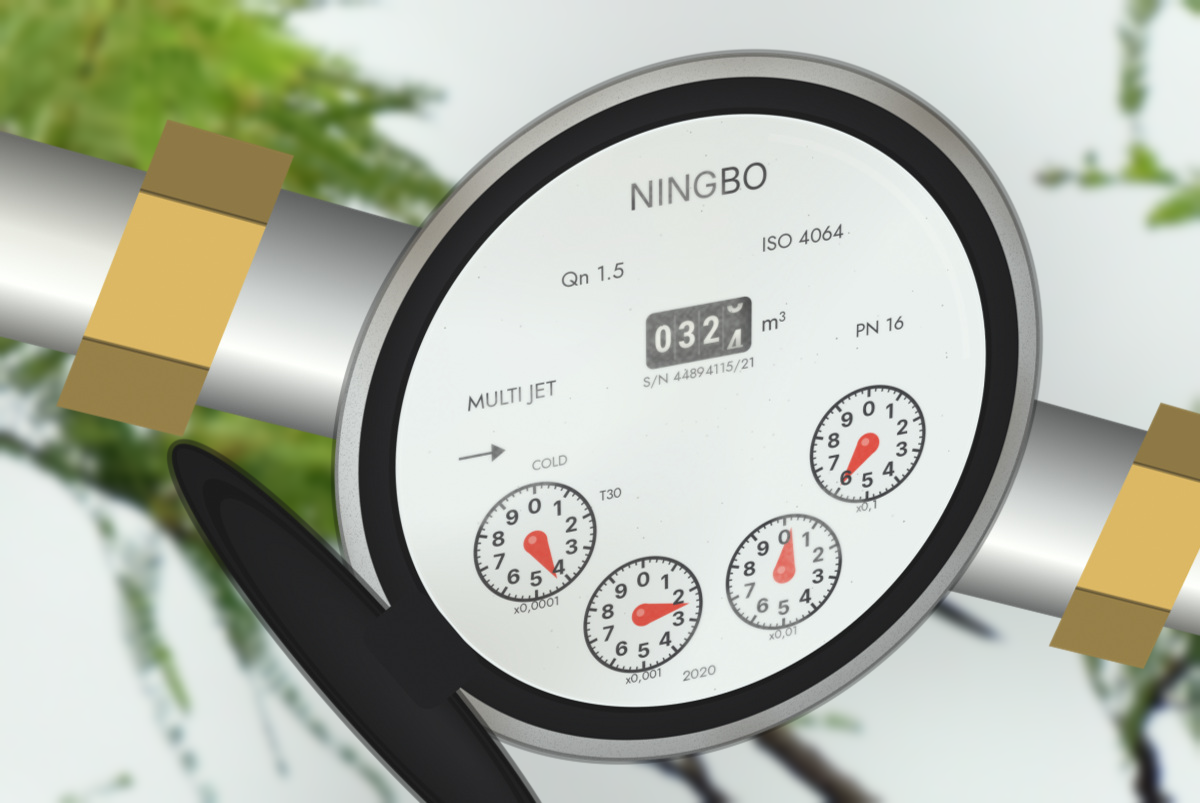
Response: {"value": 323.6024, "unit": "m³"}
